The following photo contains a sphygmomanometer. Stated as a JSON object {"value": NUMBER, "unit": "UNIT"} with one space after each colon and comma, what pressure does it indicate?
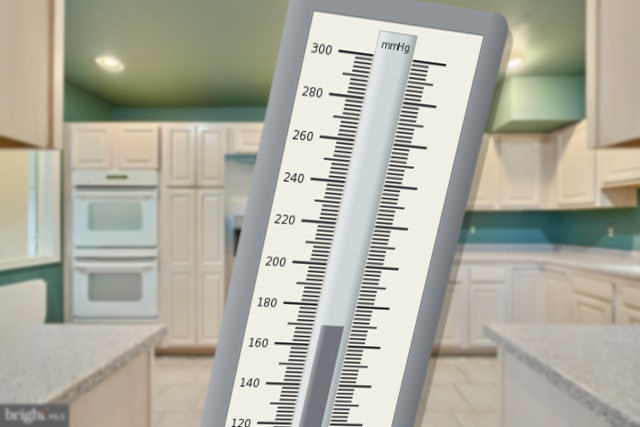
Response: {"value": 170, "unit": "mmHg"}
